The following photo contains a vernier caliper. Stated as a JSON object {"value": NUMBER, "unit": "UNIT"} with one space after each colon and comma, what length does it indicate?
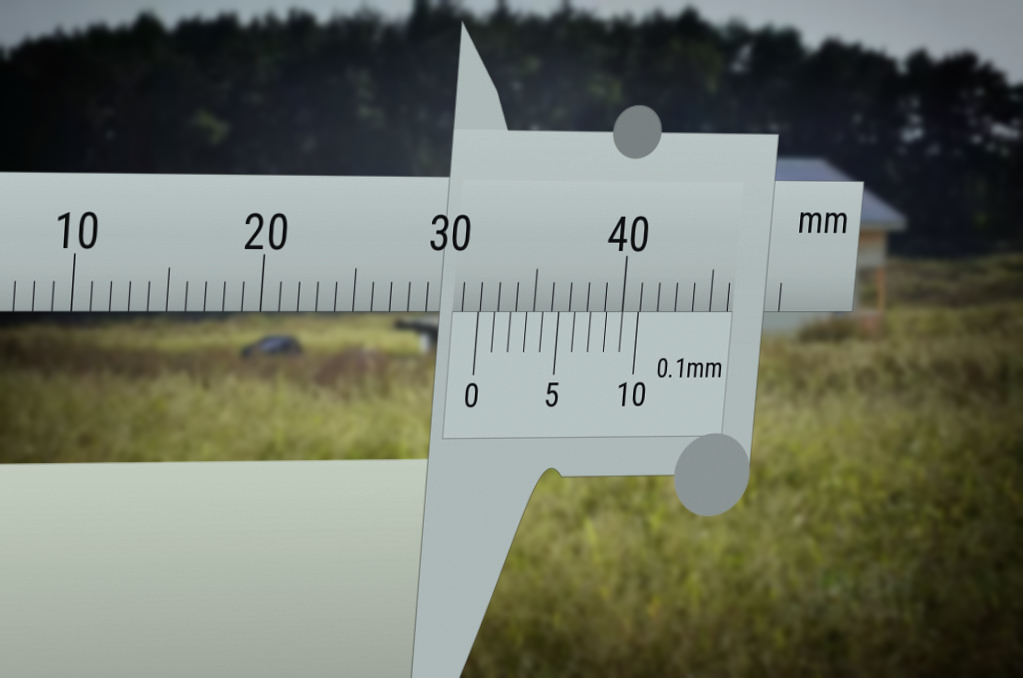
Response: {"value": 31.9, "unit": "mm"}
